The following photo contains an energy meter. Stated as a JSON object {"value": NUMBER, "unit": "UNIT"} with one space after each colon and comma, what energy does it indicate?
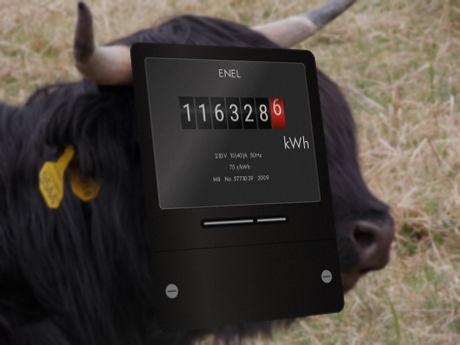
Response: {"value": 116328.6, "unit": "kWh"}
